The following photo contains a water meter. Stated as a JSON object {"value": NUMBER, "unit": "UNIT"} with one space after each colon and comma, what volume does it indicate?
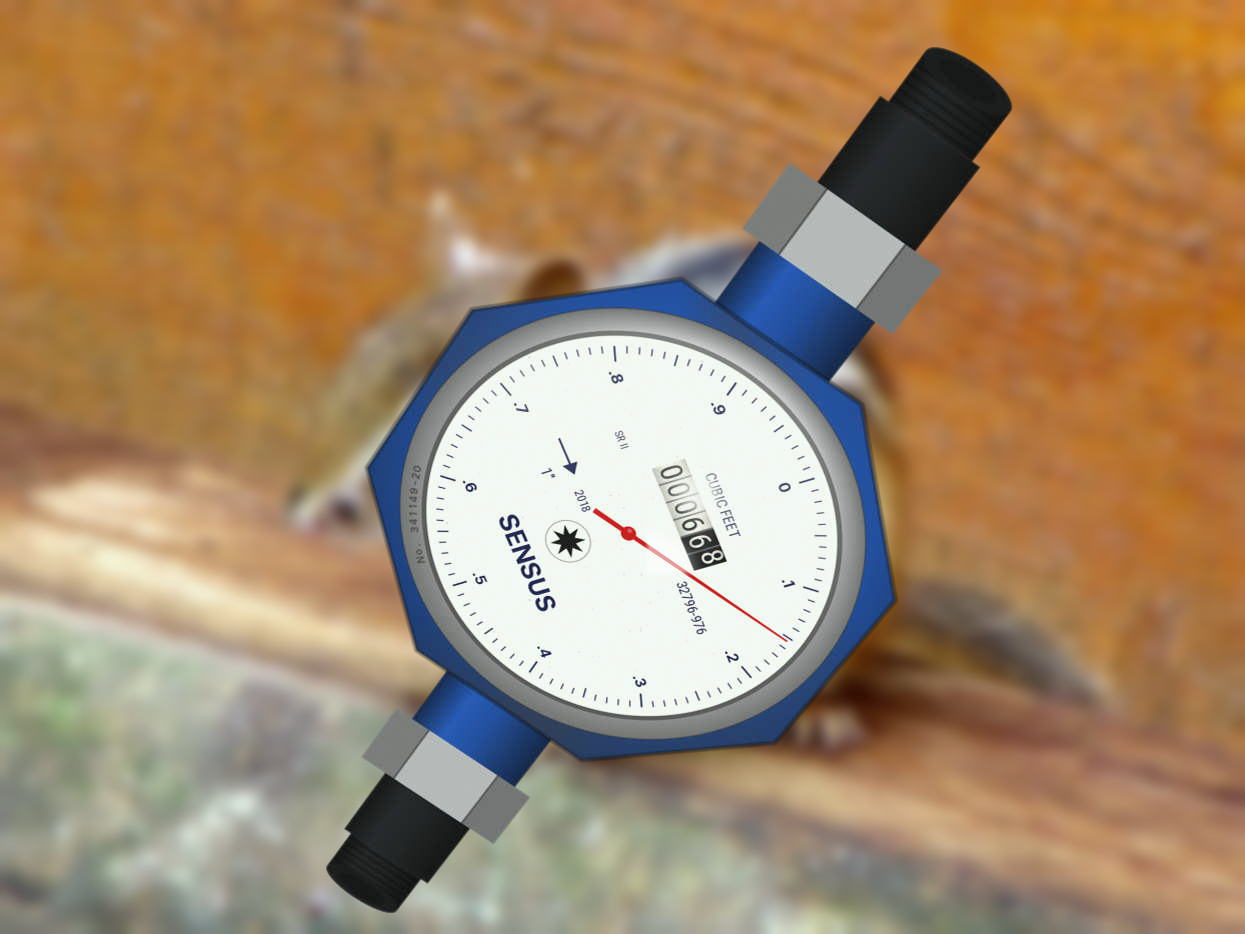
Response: {"value": 668.15, "unit": "ft³"}
